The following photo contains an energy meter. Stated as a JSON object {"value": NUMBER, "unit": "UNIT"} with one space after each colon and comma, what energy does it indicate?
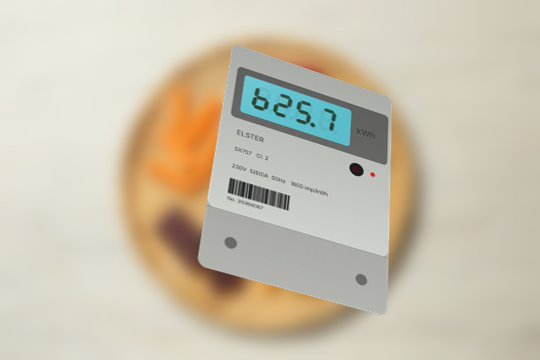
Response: {"value": 625.7, "unit": "kWh"}
